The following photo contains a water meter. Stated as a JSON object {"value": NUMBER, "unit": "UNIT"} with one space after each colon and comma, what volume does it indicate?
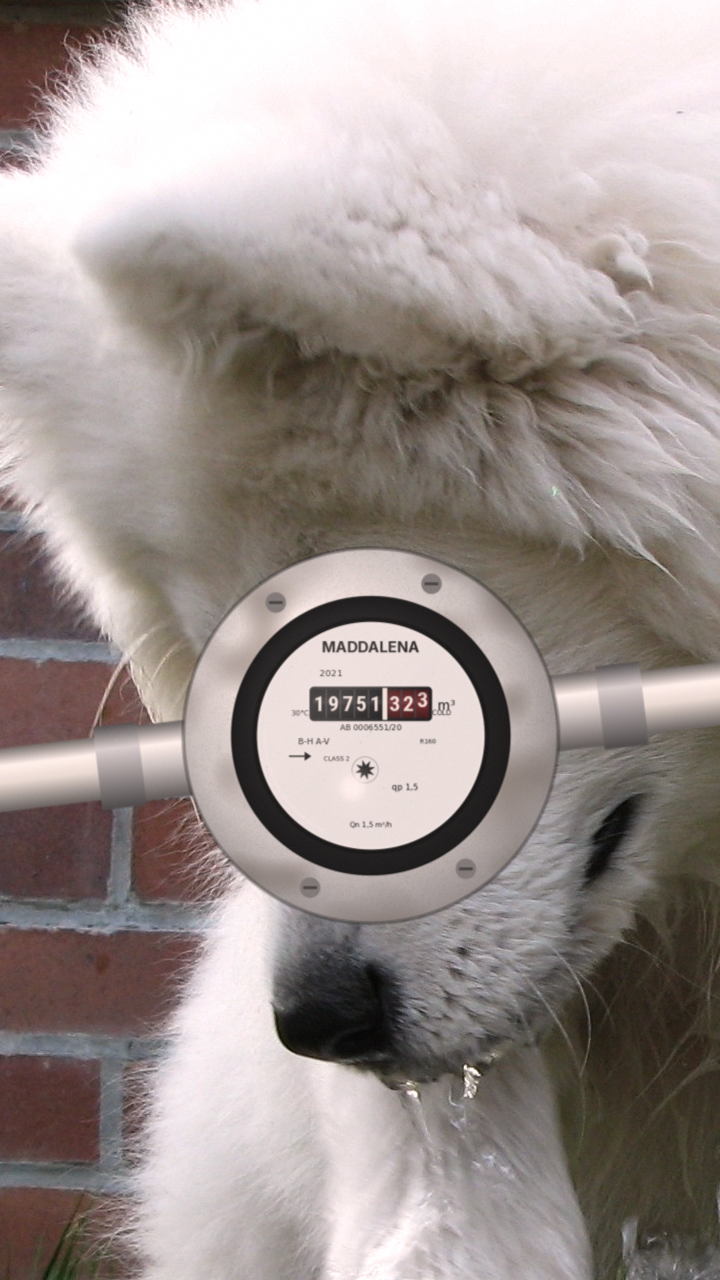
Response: {"value": 19751.323, "unit": "m³"}
